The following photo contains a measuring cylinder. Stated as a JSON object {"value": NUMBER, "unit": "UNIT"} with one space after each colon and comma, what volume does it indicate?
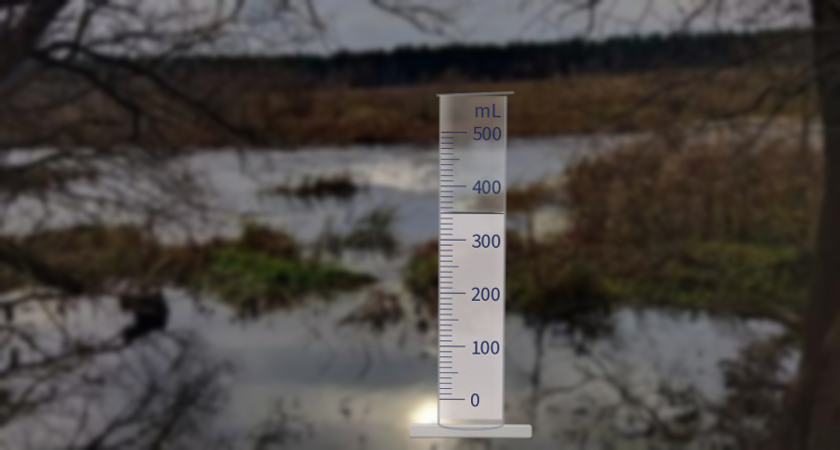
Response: {"value": 350, "unit": "mL"}
